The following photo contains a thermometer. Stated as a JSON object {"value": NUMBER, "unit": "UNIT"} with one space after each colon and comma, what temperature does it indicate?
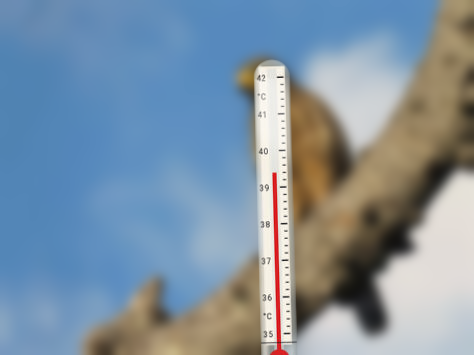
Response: {"value": 39.4, "unit": "°C"}
